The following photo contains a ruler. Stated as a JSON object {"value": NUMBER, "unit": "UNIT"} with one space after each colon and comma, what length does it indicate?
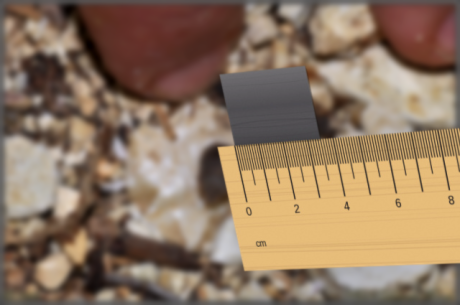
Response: {"value": 3.5, "unit": "cm"}
